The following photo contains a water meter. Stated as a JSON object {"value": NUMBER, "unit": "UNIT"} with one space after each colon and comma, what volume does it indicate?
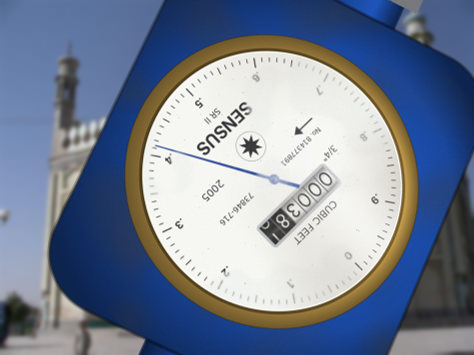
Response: {"value": 381.41, "unit": "ft³"}
